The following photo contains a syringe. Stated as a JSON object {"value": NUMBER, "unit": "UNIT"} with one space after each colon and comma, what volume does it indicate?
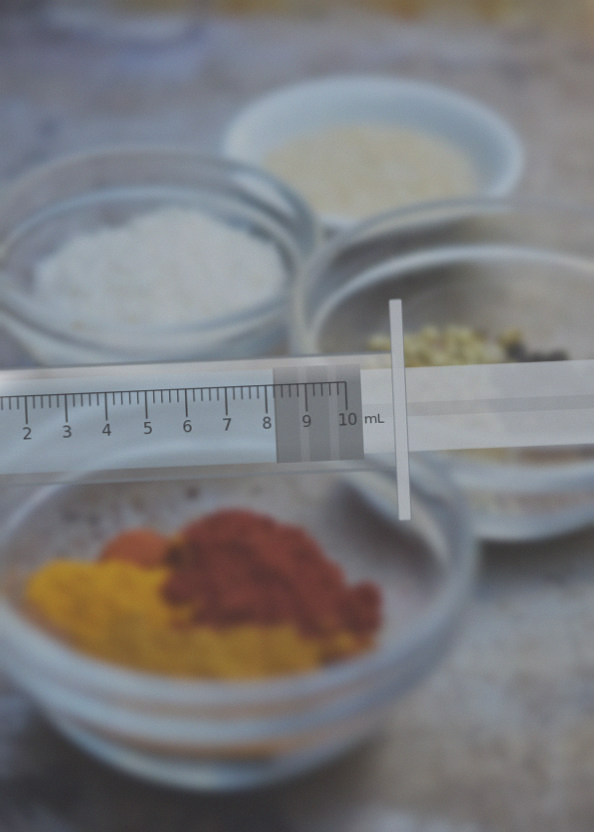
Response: {"value": 8.2, "unit": "mL"}
